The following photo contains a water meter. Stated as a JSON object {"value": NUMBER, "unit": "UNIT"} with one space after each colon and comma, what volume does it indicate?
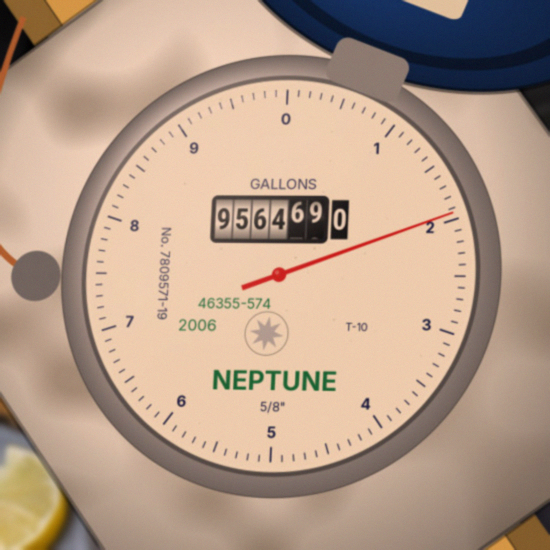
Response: {"value": 9564691.9, "unit": "gal"}
